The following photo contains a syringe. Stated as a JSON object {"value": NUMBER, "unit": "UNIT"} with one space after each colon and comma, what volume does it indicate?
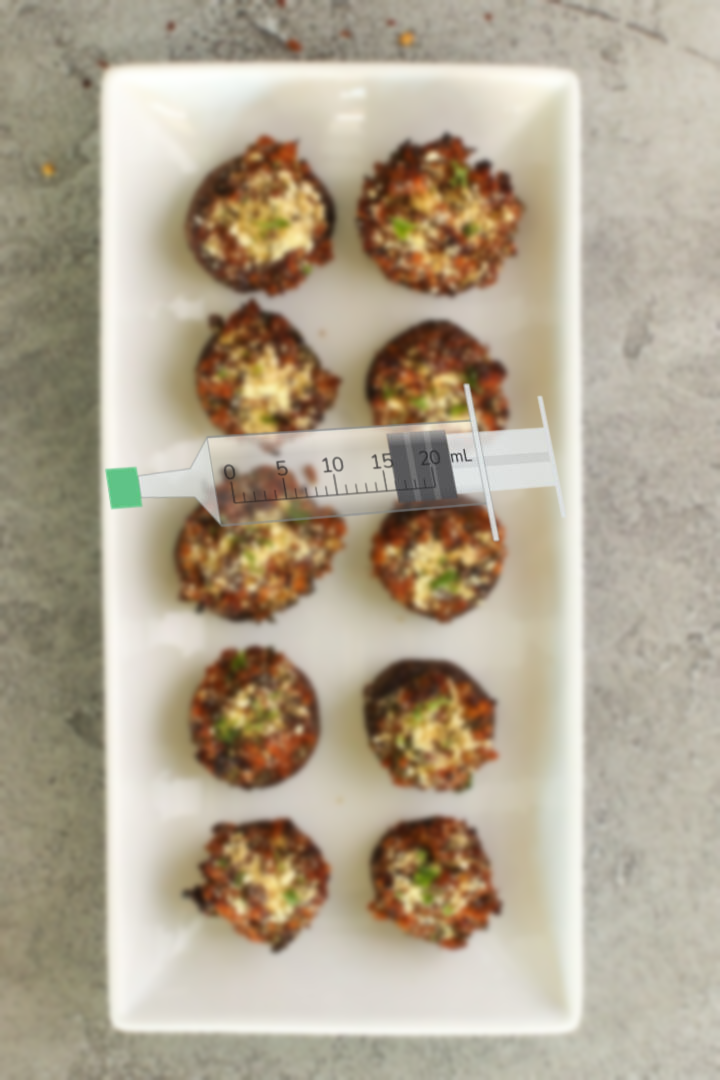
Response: {"value": 16, "unit": "mL"}
